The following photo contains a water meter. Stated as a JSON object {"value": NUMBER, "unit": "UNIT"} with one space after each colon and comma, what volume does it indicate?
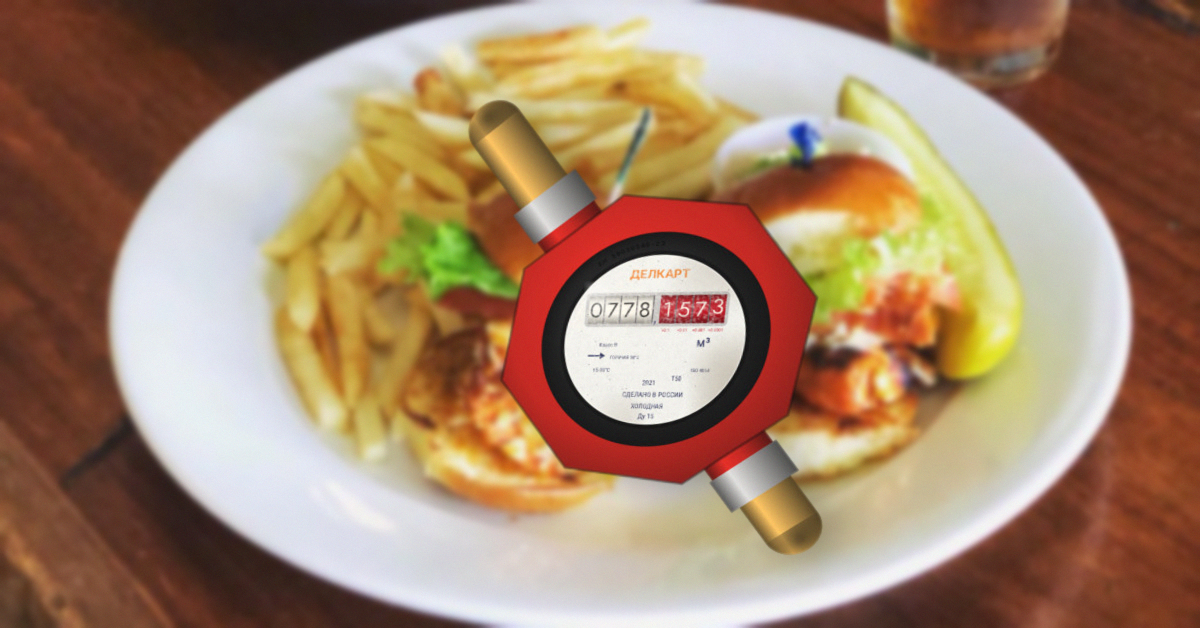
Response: {"value": 778.1573, "unit": "m³"}
